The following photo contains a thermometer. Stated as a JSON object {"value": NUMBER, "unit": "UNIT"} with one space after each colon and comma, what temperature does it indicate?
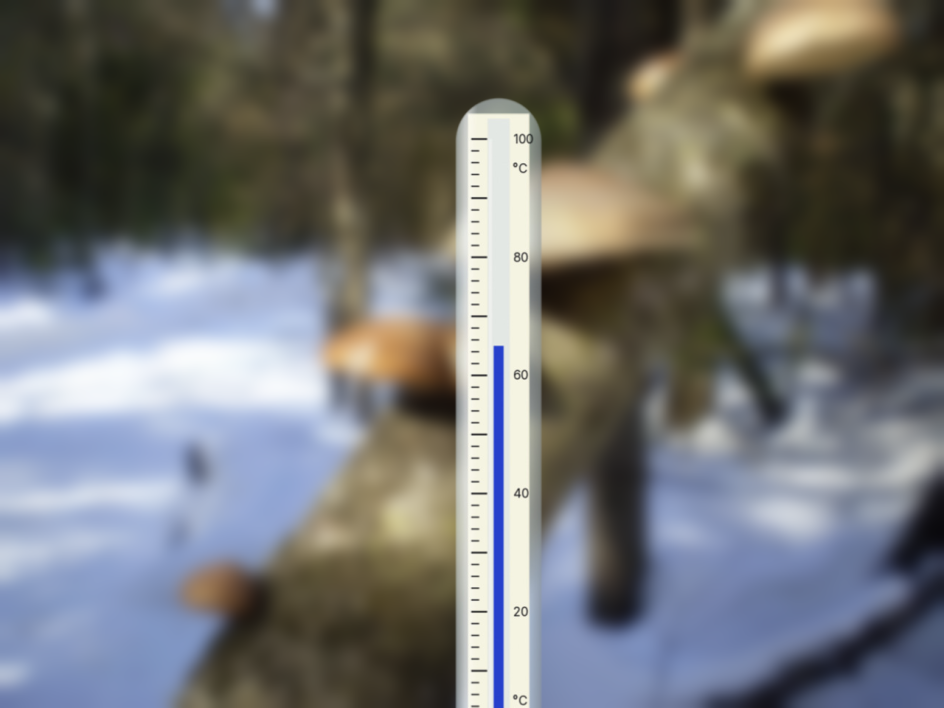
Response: {"value": 65, "unit": "°C"}
